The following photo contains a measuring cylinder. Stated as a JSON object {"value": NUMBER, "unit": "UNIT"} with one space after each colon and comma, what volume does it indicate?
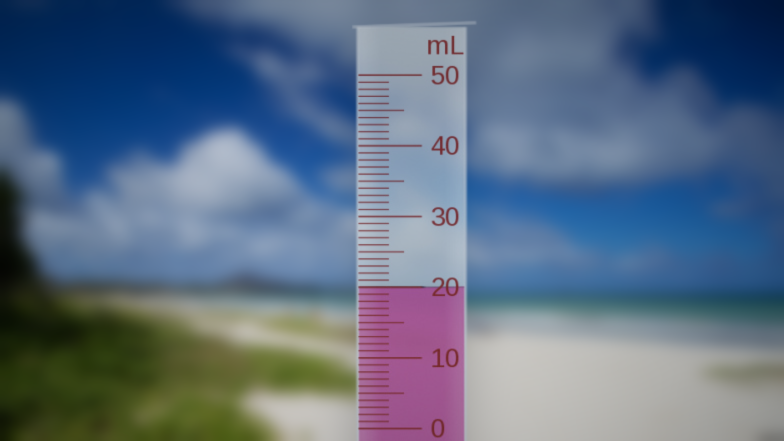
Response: {"value": 20, "unit": "mL"}
